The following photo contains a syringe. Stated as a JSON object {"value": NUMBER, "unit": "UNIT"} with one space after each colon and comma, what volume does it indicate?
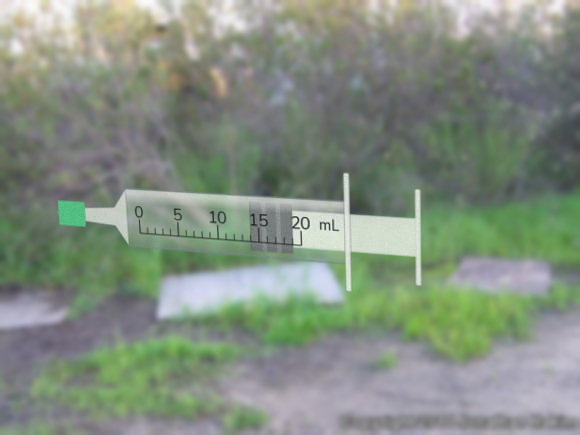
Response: {"value": 14, "unit": "mL"}
